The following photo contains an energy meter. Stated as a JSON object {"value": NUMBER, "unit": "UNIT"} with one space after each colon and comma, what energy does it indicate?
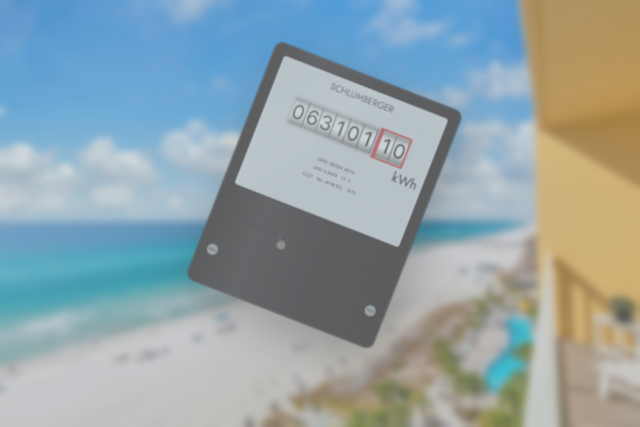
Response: {"value": 63101.10, "unit": "kWh"}
